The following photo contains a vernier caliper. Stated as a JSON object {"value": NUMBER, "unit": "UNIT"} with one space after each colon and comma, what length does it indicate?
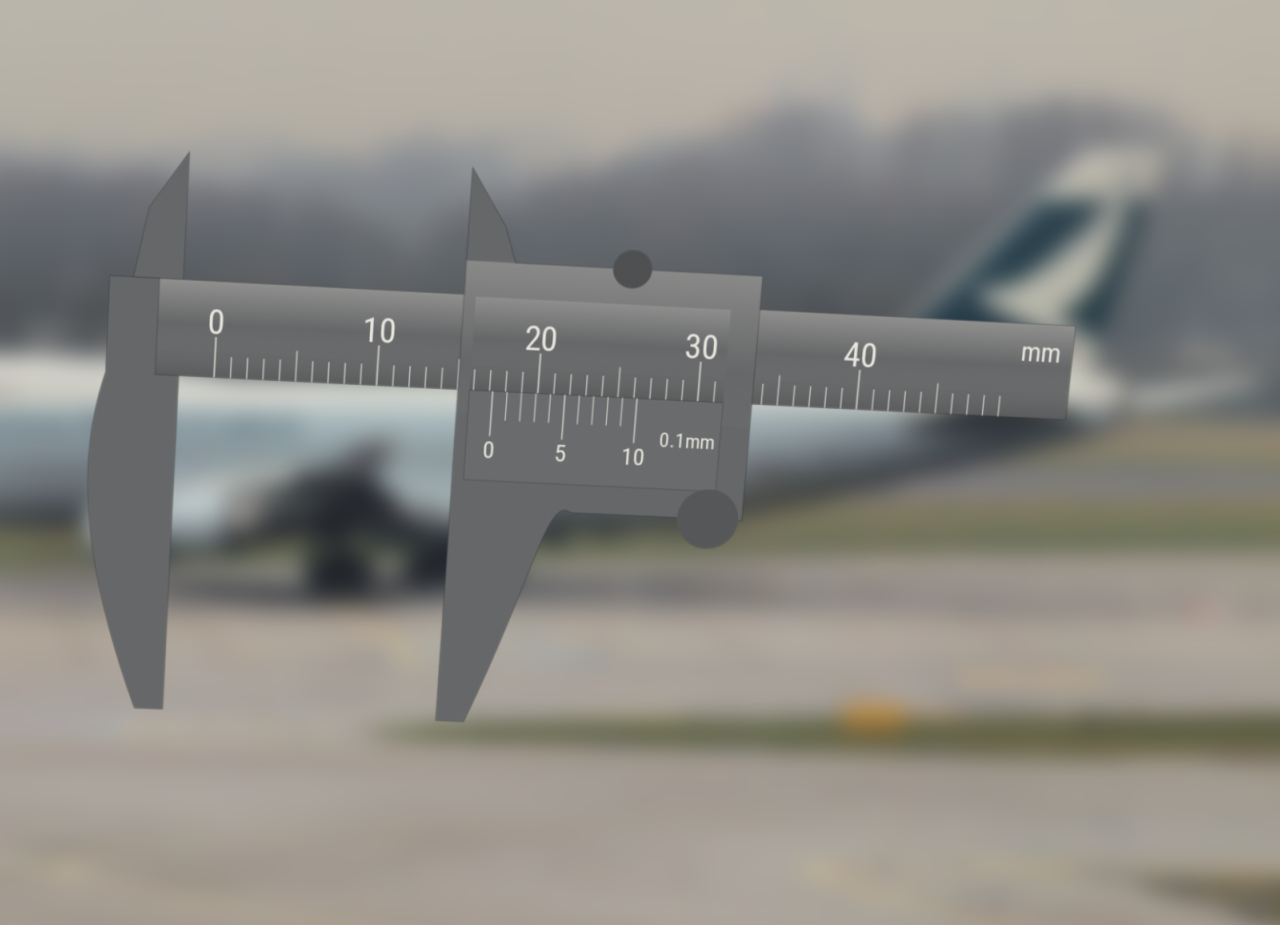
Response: {"value": 17.2, "unit": "mm"}
